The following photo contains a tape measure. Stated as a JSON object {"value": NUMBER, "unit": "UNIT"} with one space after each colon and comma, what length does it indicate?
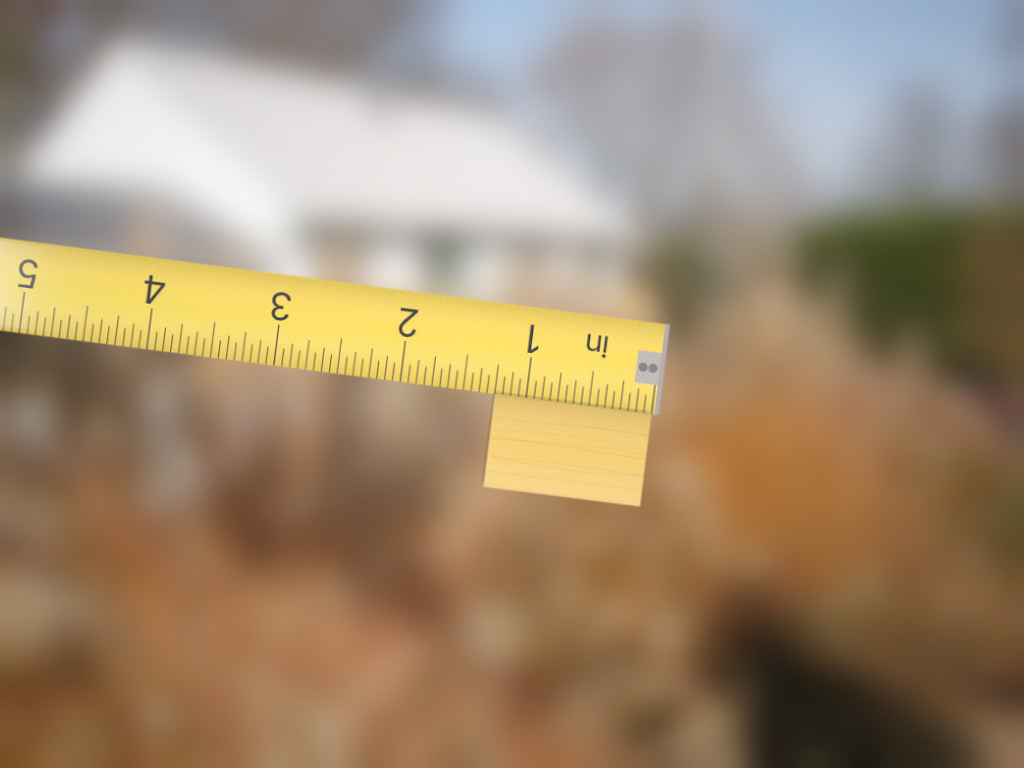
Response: {"value": 1.25, "unit": "in"}
